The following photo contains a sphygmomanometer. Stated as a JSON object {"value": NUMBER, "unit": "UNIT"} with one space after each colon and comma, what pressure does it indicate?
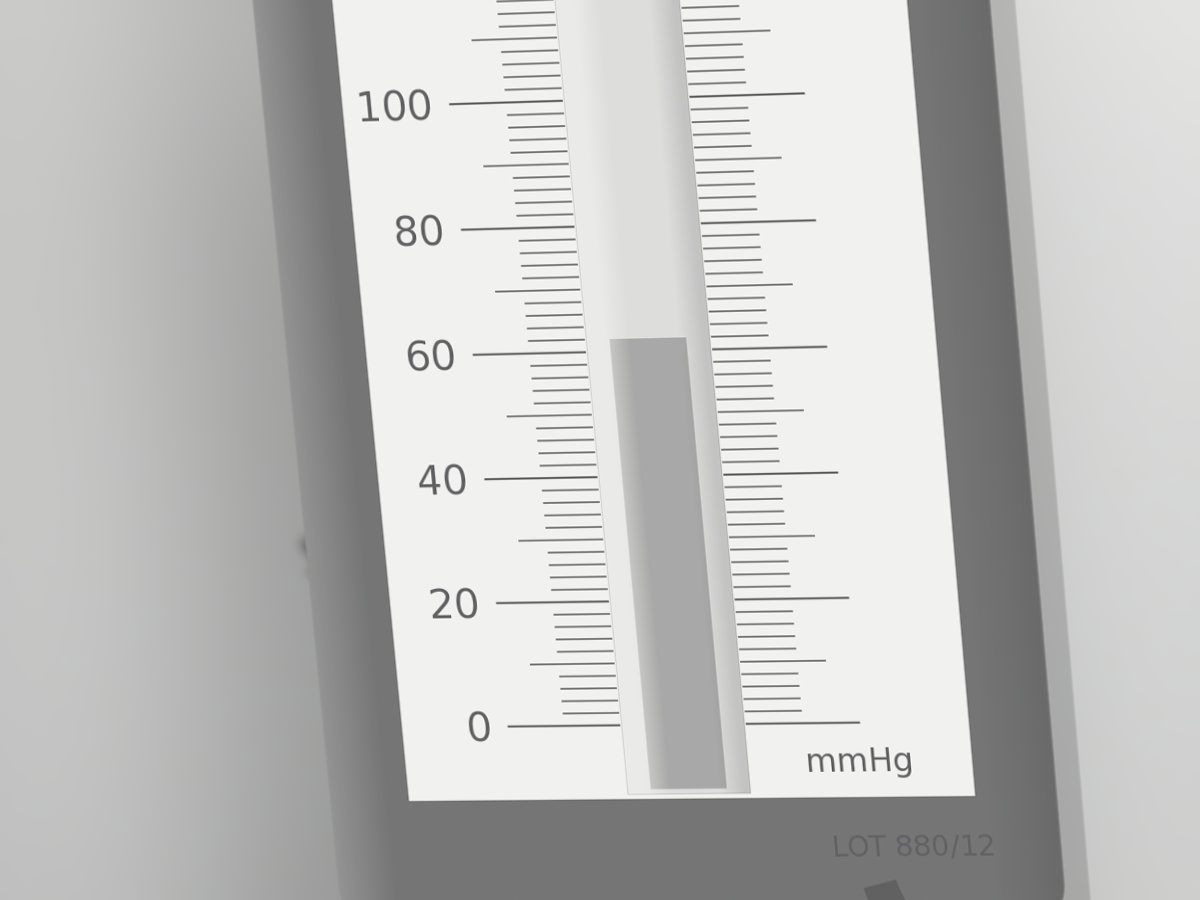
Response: {"value": 62, "unit": "mmHg"}
